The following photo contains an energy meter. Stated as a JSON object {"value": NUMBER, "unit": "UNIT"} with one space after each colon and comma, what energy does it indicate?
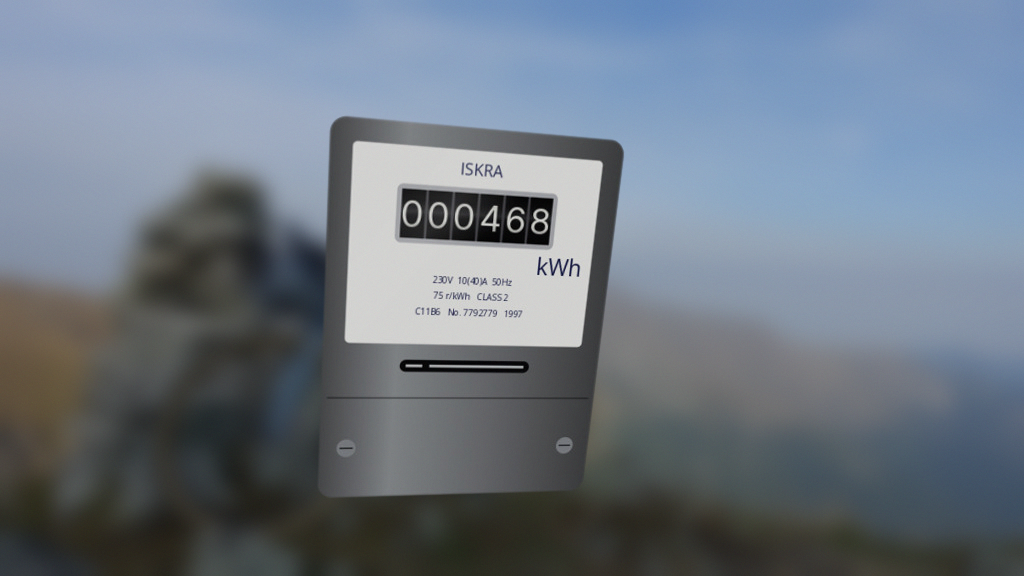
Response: {"value": 468, "unit": "kWh"}
